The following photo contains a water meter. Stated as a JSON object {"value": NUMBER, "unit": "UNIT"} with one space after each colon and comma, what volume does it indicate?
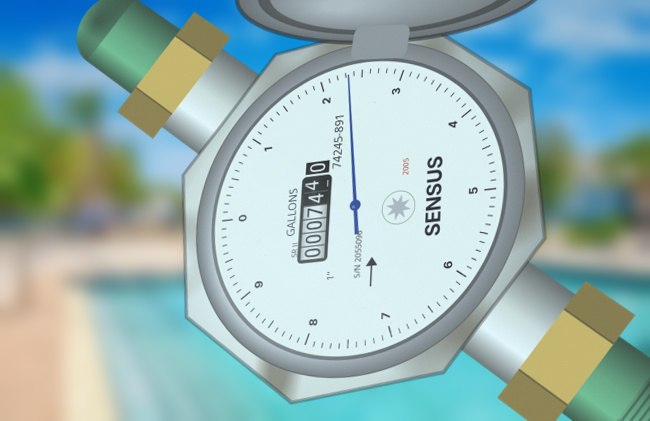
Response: {"value": 7442.3, "unit": "gal"}
